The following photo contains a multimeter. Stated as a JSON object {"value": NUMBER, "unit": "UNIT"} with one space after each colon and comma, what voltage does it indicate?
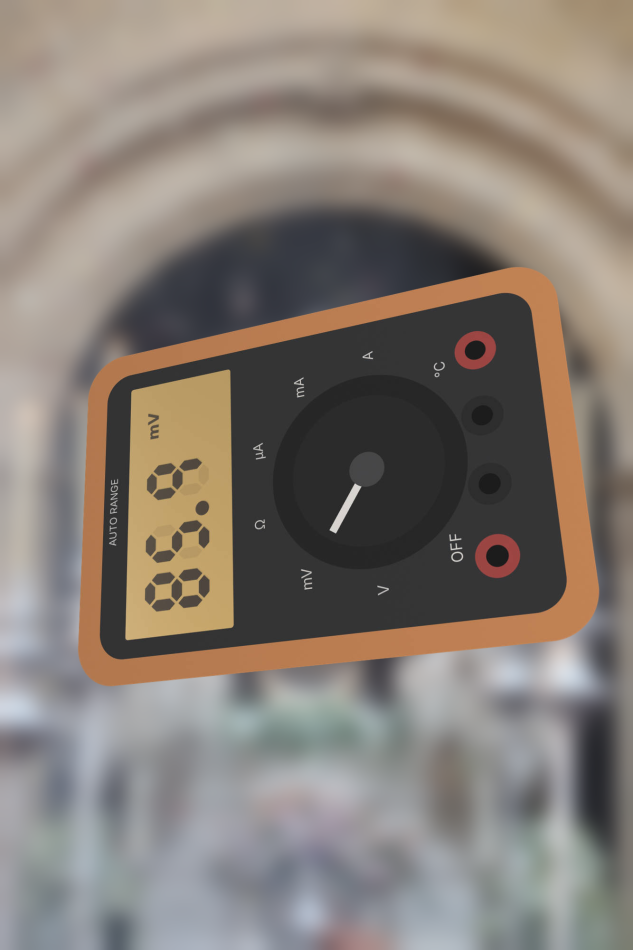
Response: {"value": 85.9, "unit": "mV"}
